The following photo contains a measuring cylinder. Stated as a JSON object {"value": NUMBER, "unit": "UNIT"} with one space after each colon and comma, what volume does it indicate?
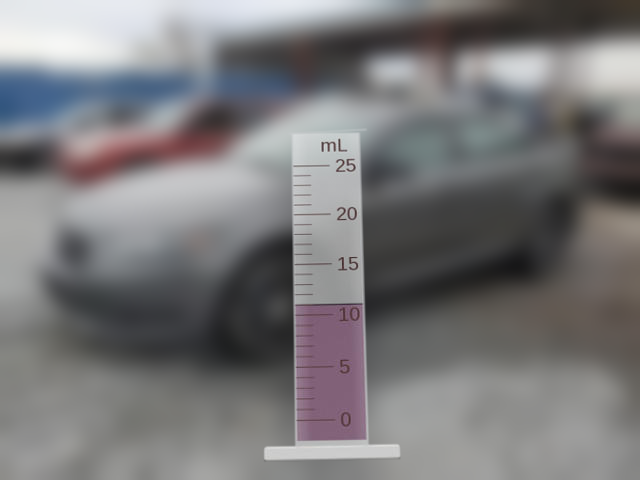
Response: {"value": 11, "unit": "mL"}
